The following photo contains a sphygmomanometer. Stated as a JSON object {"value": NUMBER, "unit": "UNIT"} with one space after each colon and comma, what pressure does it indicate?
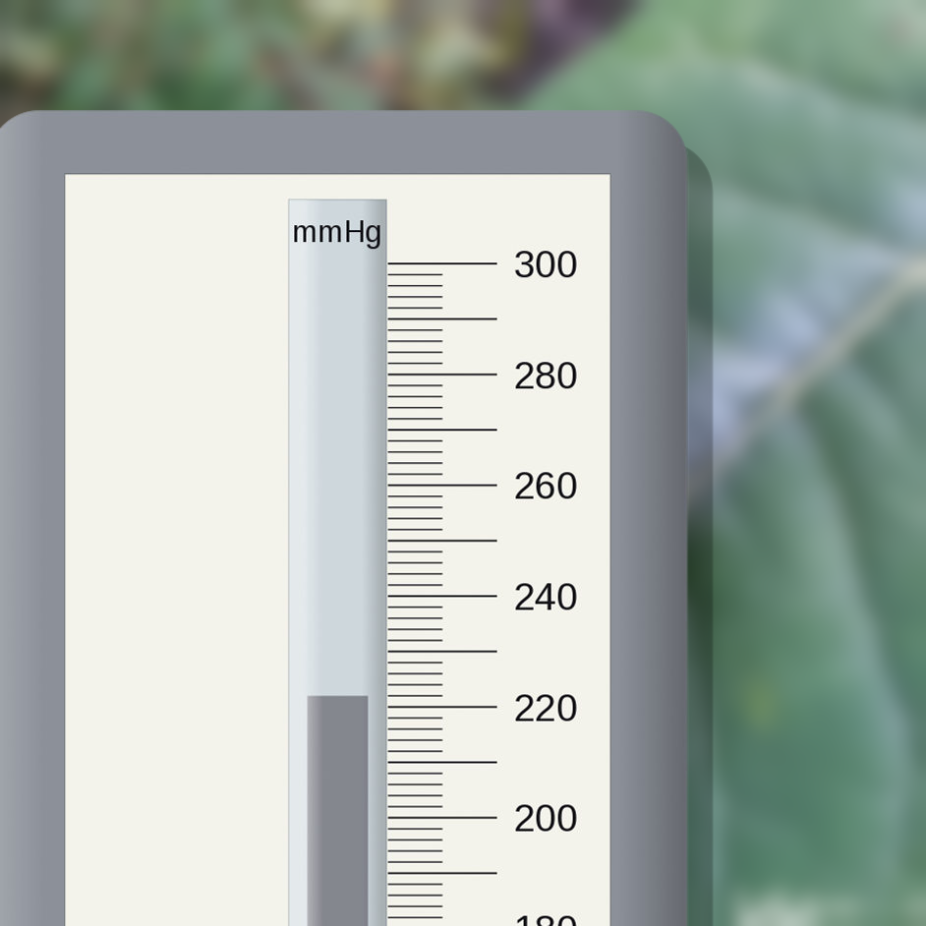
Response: {"value": 222, "unit": "mmHg"}
